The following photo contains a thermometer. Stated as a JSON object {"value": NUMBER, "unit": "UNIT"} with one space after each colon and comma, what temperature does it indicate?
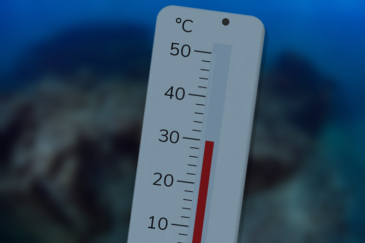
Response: {"value": 30, "unit": "°C"}
